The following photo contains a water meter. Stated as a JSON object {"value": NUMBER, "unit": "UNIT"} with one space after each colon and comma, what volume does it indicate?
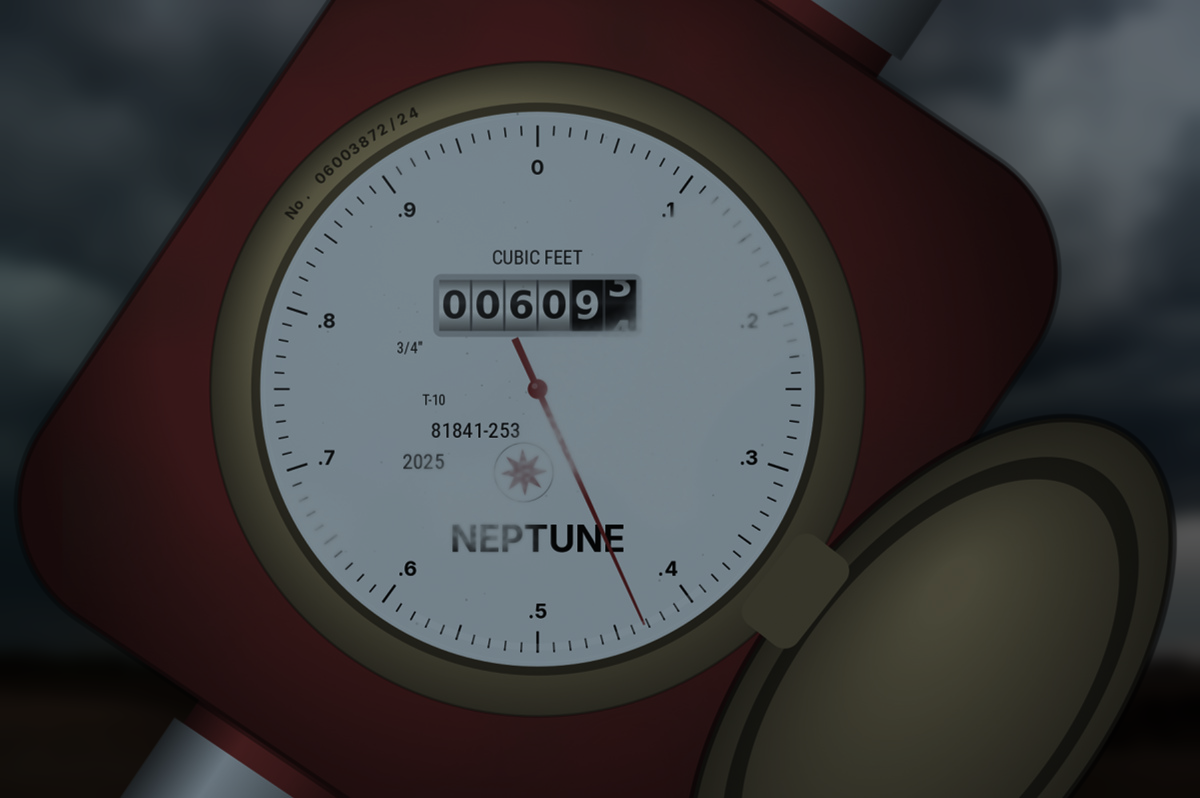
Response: {"value": 6093.43, "unit": "ft³"}
